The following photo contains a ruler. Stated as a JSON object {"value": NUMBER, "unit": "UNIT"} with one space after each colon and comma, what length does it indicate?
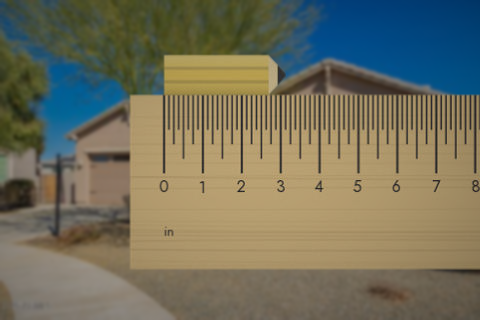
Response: {"value": 3.125, "unit": "in"}
